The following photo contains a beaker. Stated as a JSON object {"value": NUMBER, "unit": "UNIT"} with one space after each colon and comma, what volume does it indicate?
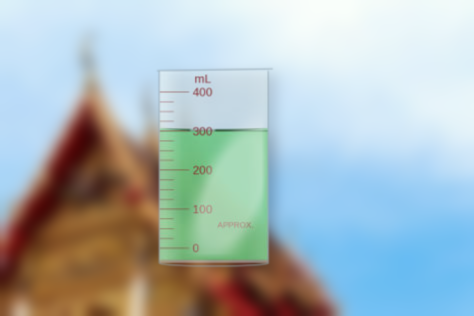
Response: {"value": 300, "unit": "mL"}
